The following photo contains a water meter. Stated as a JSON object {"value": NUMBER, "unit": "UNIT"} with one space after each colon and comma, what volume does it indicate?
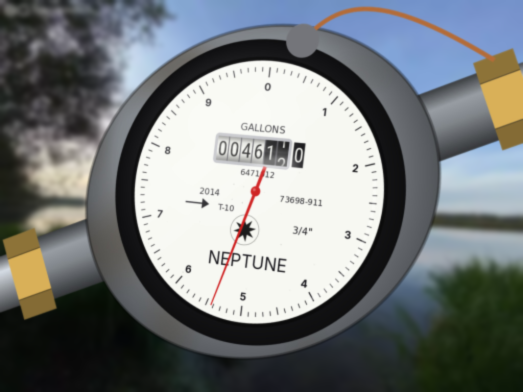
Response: {"value": 46115.4, "unit": "gal"}
